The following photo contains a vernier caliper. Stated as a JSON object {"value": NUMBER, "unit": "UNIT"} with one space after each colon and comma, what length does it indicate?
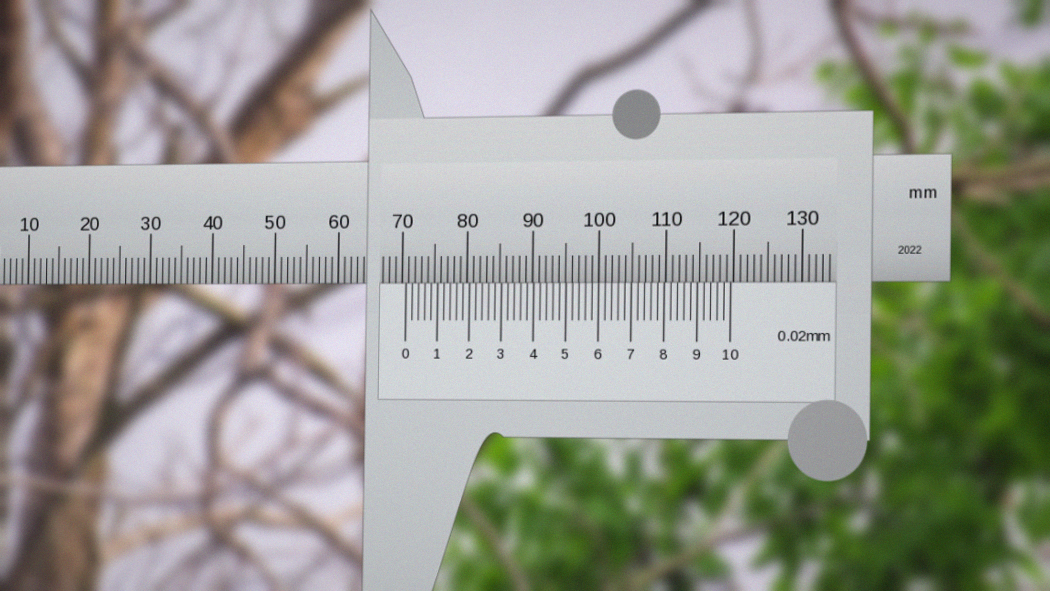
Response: {"value": 70.6, "unit": "mm"}
